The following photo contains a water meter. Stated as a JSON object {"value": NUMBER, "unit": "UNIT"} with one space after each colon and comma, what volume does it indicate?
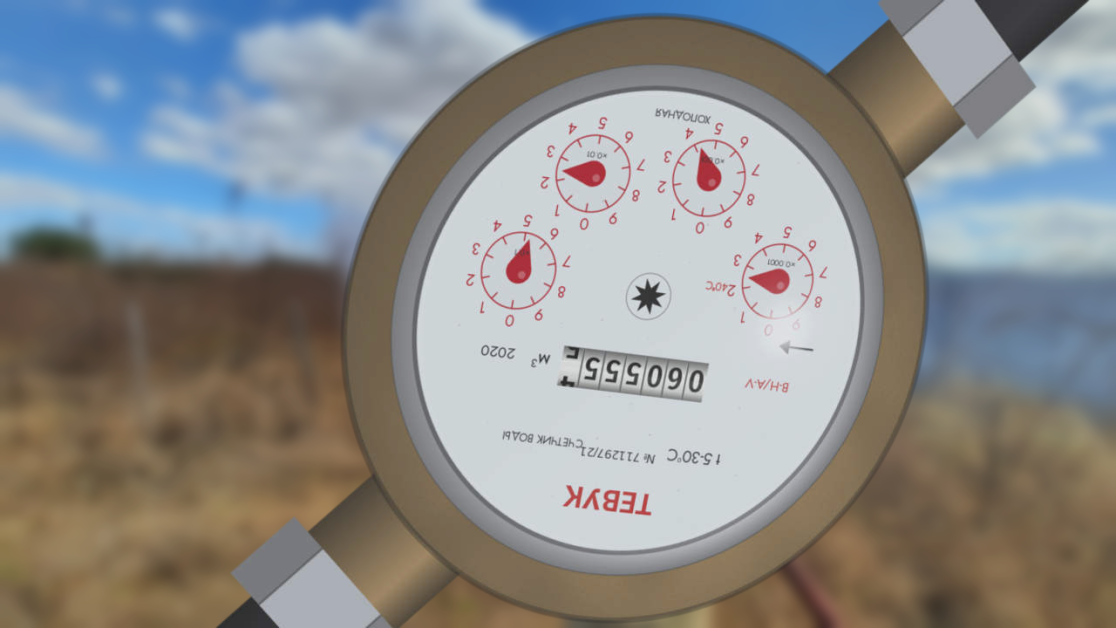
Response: {"value": 605554.5242, "unit": "m³"}
